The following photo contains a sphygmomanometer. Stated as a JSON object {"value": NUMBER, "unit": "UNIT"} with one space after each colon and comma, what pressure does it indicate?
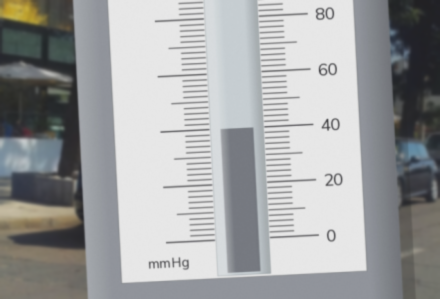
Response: {"value": 40, "unit": "mmHg"}
